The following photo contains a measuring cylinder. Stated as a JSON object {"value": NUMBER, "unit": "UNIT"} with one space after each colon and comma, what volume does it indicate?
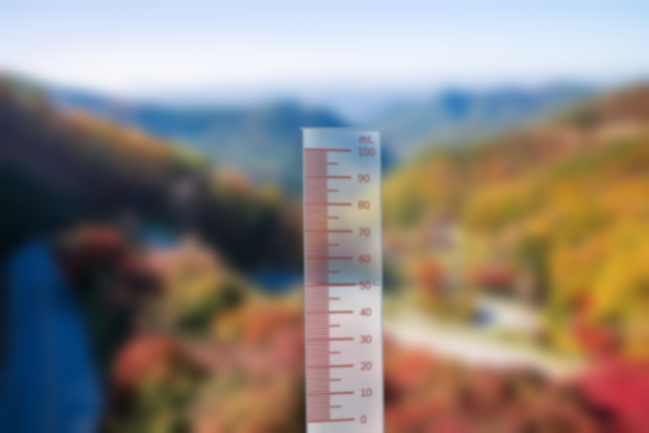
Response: {"value": 50, "unit": "mL"}
